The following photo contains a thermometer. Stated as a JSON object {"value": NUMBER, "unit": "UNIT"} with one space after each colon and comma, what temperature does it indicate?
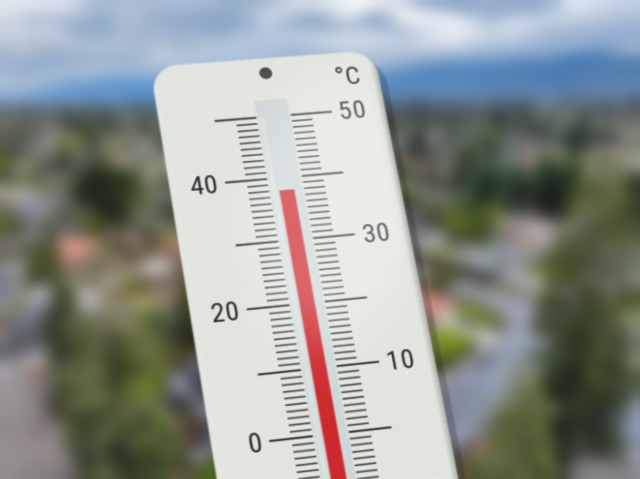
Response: {"value": 38, "unit": "°C"}
